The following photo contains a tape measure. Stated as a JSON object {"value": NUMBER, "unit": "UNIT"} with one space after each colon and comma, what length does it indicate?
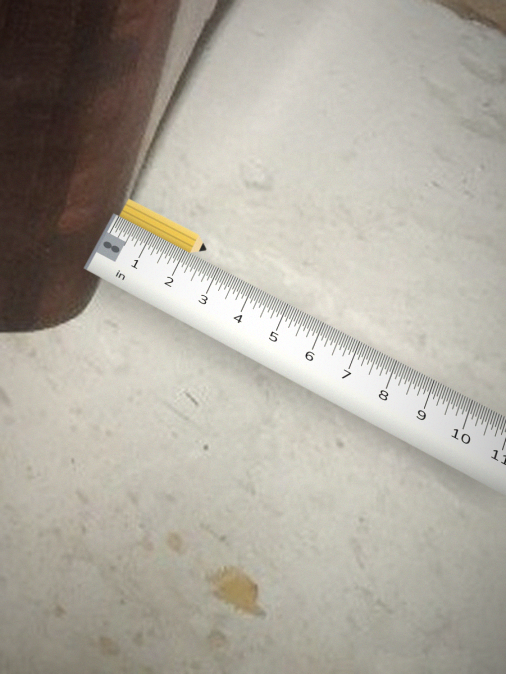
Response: {"value": 2.5, "unit": "in"}
